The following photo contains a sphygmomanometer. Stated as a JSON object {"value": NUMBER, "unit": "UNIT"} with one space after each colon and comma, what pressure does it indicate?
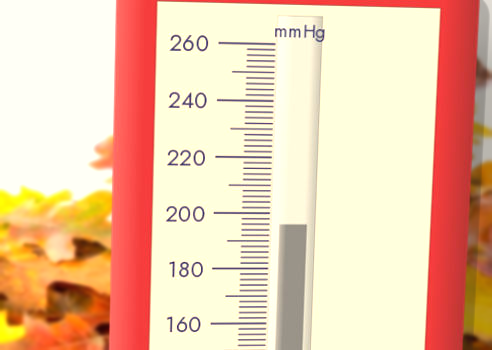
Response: {"value": 196, "unit": "mmHg"}
